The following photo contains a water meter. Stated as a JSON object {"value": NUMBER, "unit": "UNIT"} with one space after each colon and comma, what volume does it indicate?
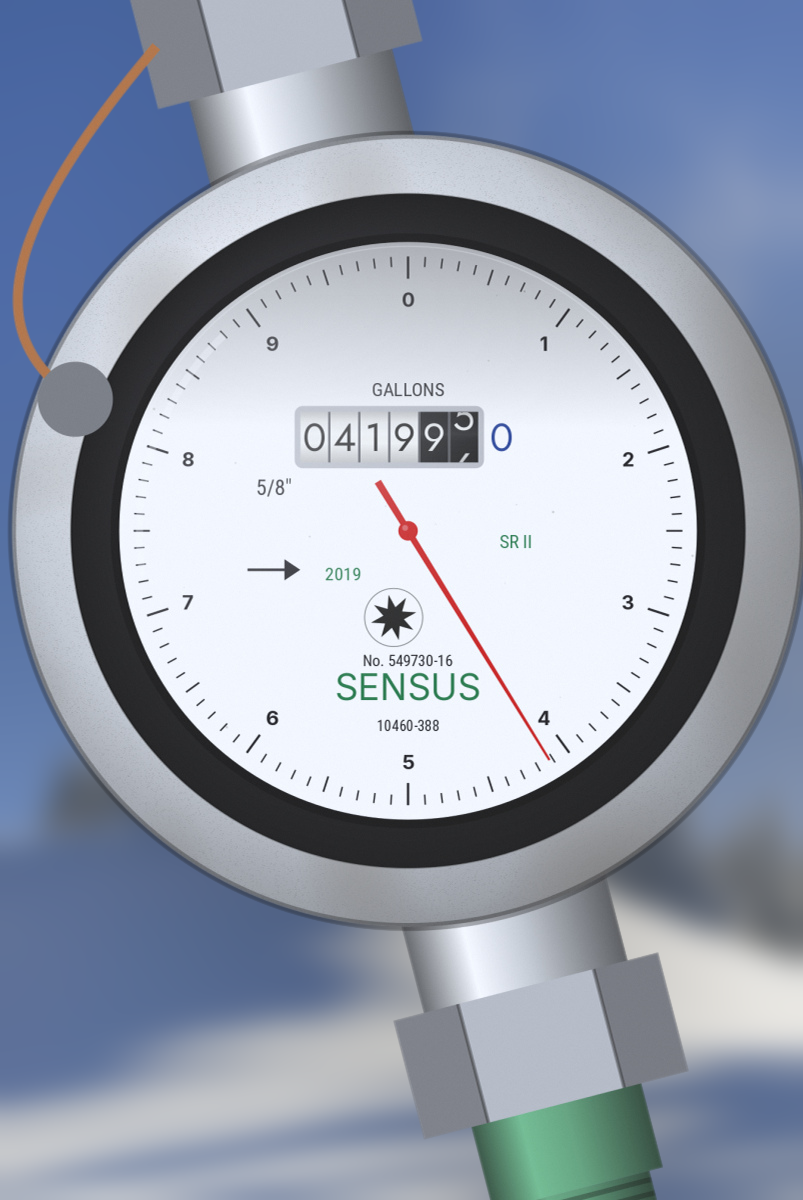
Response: {"value": 419954.1, "unit": "gal"}
